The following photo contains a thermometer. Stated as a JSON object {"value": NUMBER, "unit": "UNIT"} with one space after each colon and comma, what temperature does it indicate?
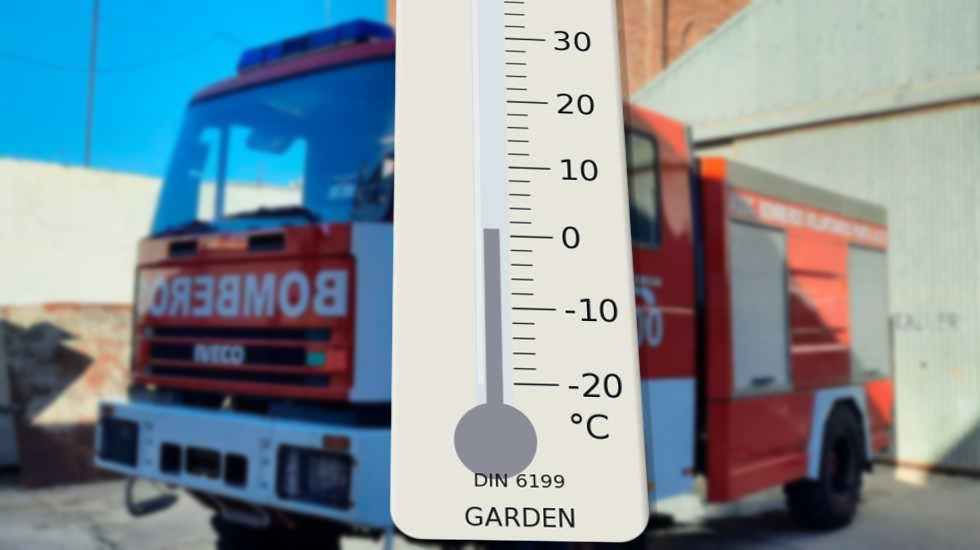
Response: {"value": 1, "unit": "°C"}
